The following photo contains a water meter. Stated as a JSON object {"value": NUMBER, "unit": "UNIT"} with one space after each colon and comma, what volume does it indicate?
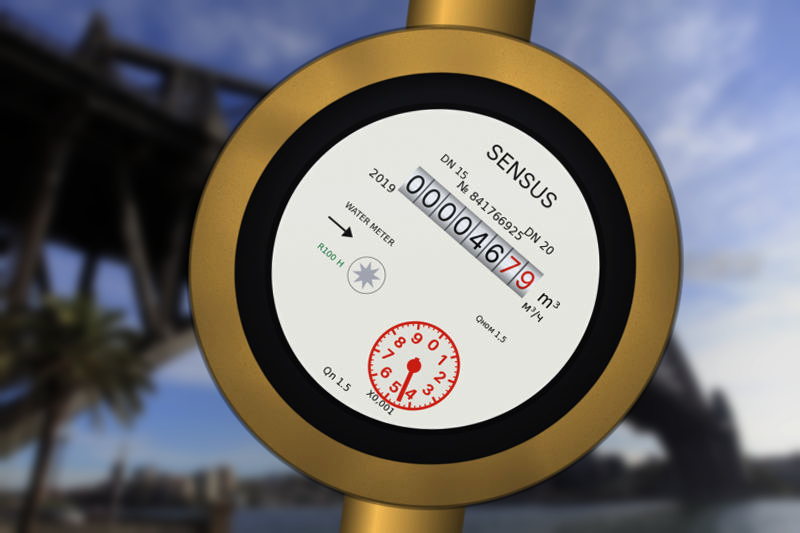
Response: {"value": 46.794, "unit": "m³"}
